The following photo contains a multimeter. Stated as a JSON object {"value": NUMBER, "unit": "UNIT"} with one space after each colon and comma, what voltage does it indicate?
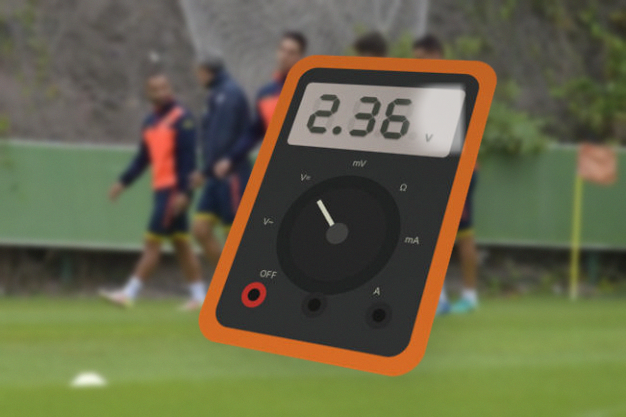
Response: {"value": 2.36, "unit": "V"}
